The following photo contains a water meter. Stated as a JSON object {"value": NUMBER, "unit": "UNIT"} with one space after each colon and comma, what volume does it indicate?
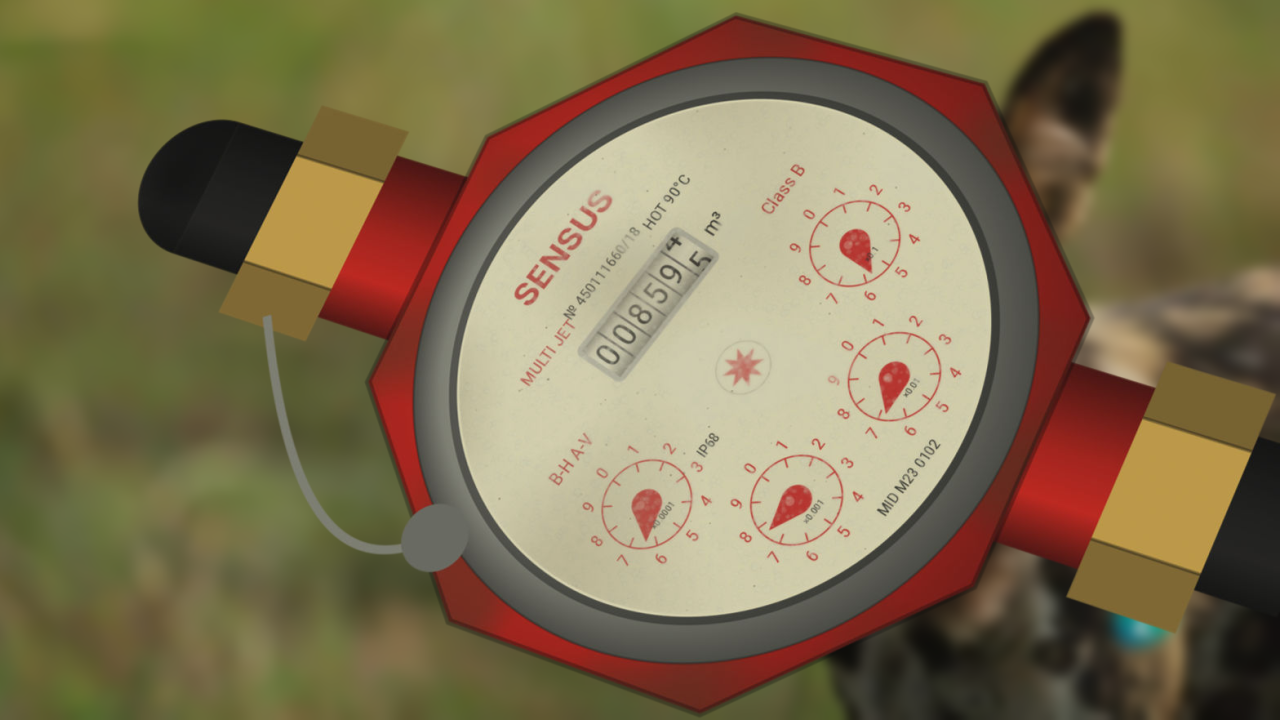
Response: {"value": 8594.5676, "unit": "m³"}
